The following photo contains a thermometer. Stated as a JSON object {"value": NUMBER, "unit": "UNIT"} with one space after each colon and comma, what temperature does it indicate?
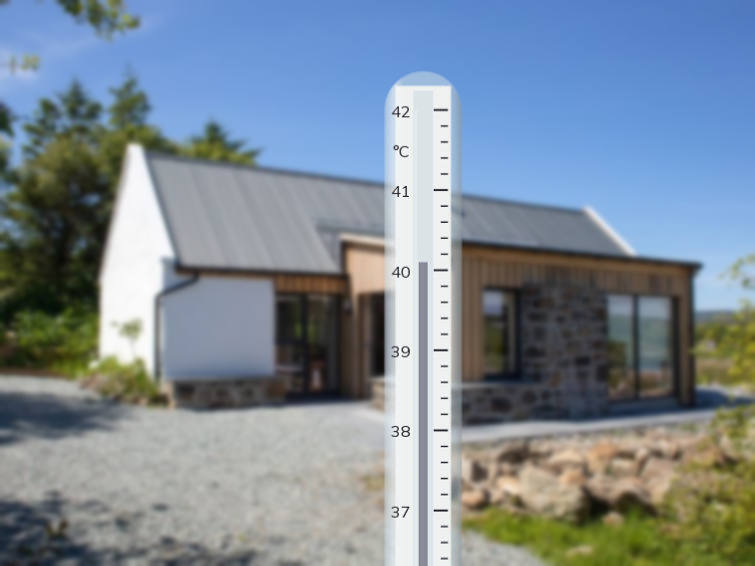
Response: {"value": 40.1, "unit": "°C"}
